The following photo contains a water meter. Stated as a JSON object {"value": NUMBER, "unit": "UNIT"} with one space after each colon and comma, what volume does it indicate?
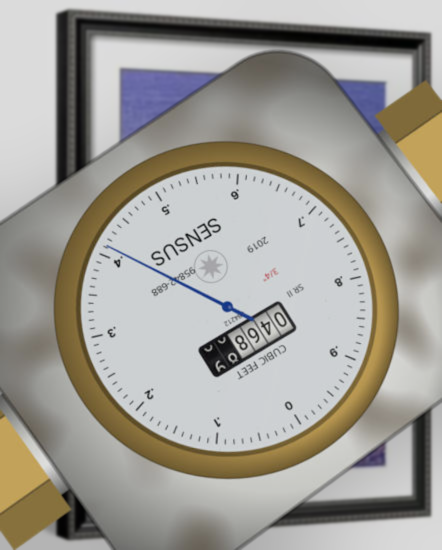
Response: {"value": 46889.41, "unit": "ft³"}
